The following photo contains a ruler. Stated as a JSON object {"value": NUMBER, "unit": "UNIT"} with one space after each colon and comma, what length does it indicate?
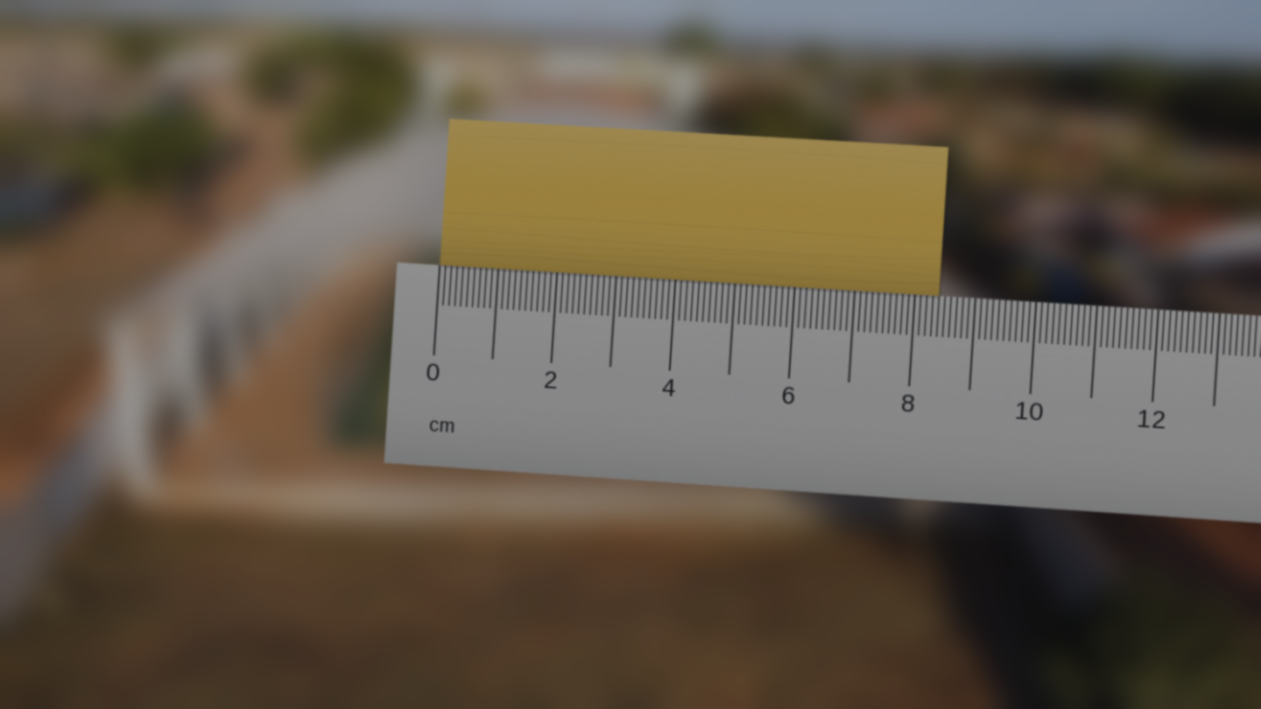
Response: {"value": 8.4, "unit": "cm"}
